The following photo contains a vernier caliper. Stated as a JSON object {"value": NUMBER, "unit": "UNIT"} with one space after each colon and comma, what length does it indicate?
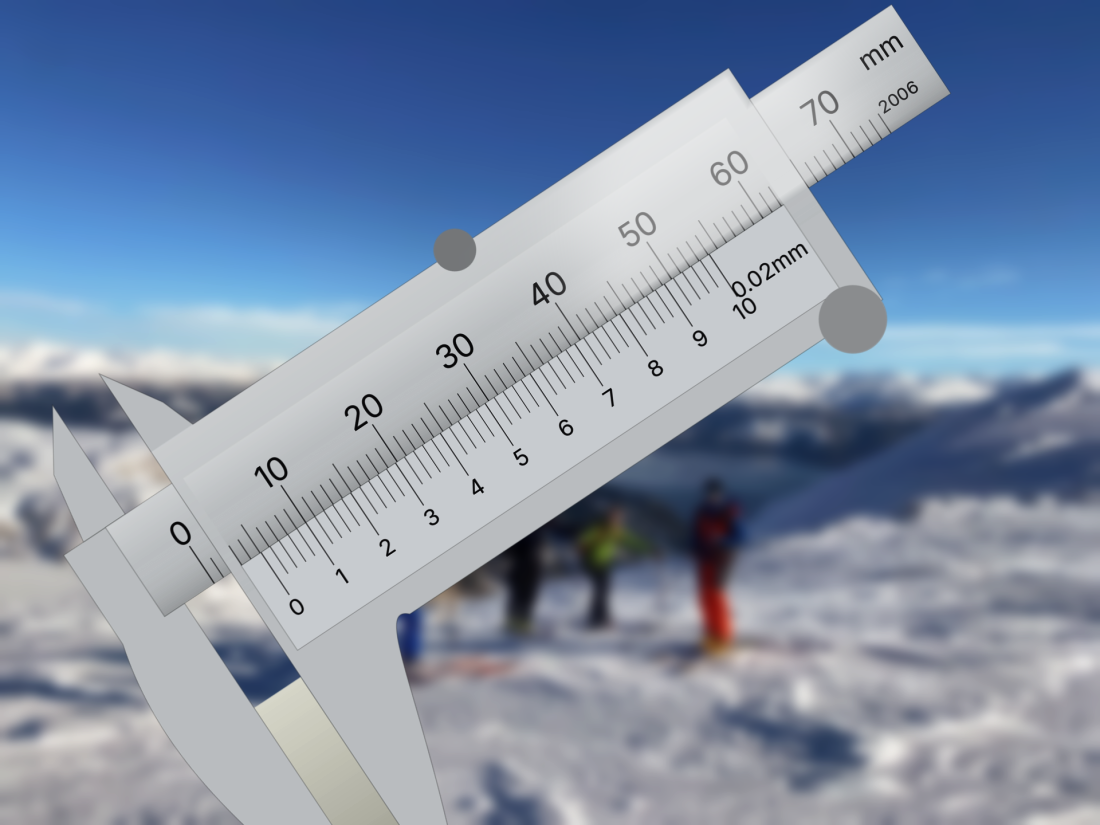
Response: {"value": 5.1, "unit": "mm"}
